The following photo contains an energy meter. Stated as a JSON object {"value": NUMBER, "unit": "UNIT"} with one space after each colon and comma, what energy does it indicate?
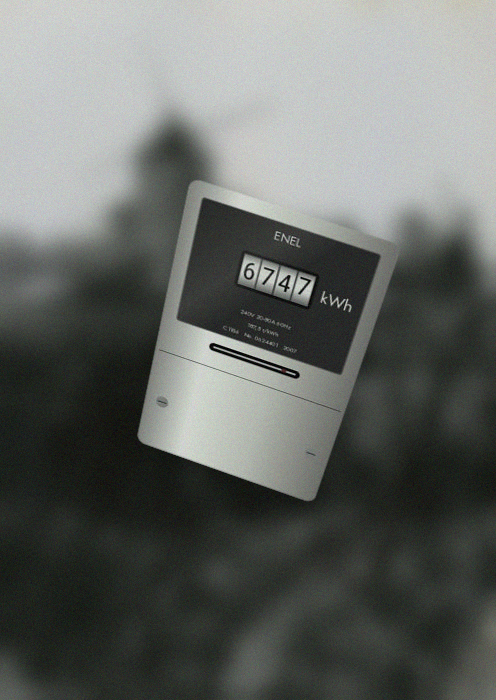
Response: {"value": 6747, "unit": "kWh"}
